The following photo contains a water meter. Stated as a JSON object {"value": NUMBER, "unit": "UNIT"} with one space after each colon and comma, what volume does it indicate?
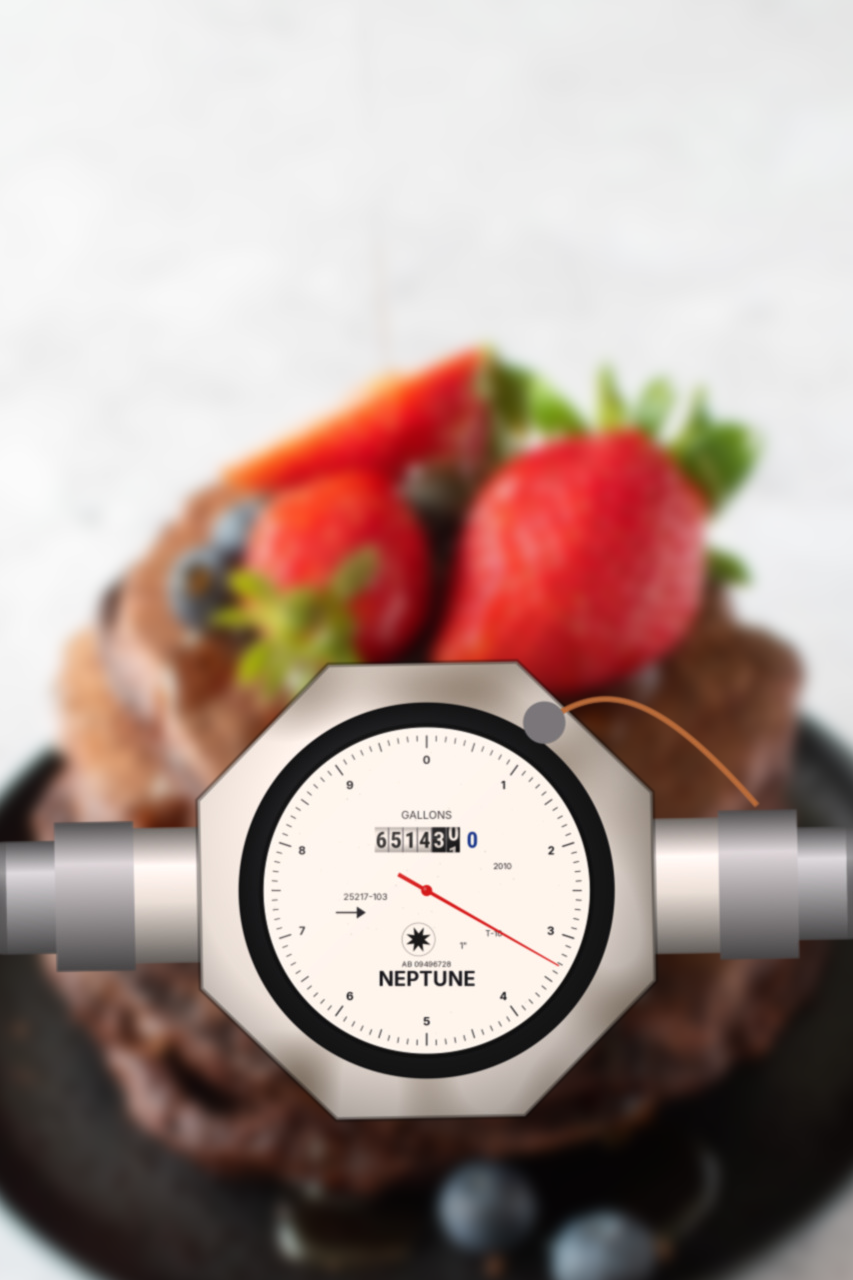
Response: {"value": 6514303.3, "unit": "gal"}
